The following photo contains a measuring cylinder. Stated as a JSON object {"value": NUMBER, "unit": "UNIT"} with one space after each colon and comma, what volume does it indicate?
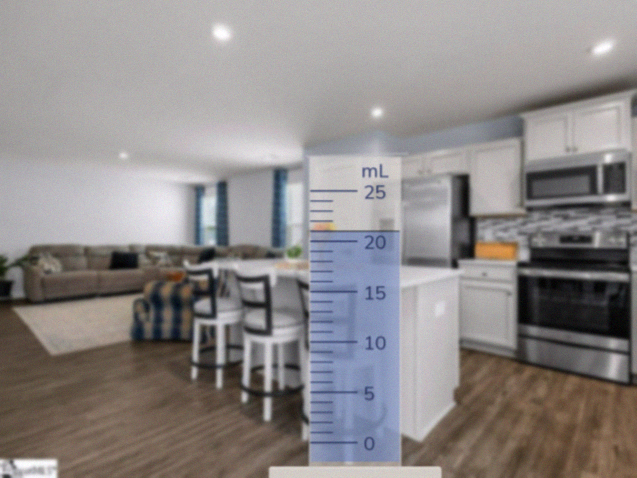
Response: {"value": 21, "unit": "mL"}
